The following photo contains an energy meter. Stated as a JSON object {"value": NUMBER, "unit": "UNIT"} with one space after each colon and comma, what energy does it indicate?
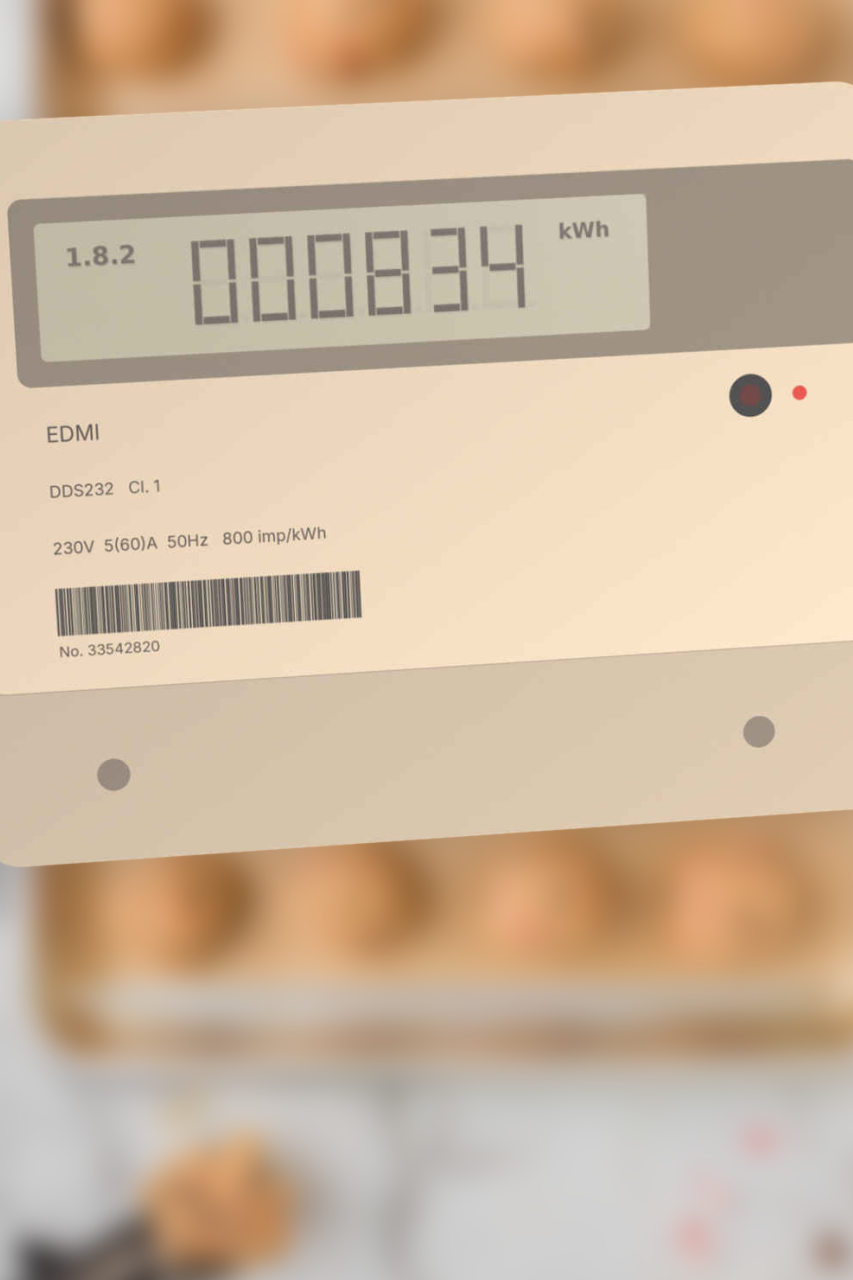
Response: {"value": 834, "unit": "kWh"}
